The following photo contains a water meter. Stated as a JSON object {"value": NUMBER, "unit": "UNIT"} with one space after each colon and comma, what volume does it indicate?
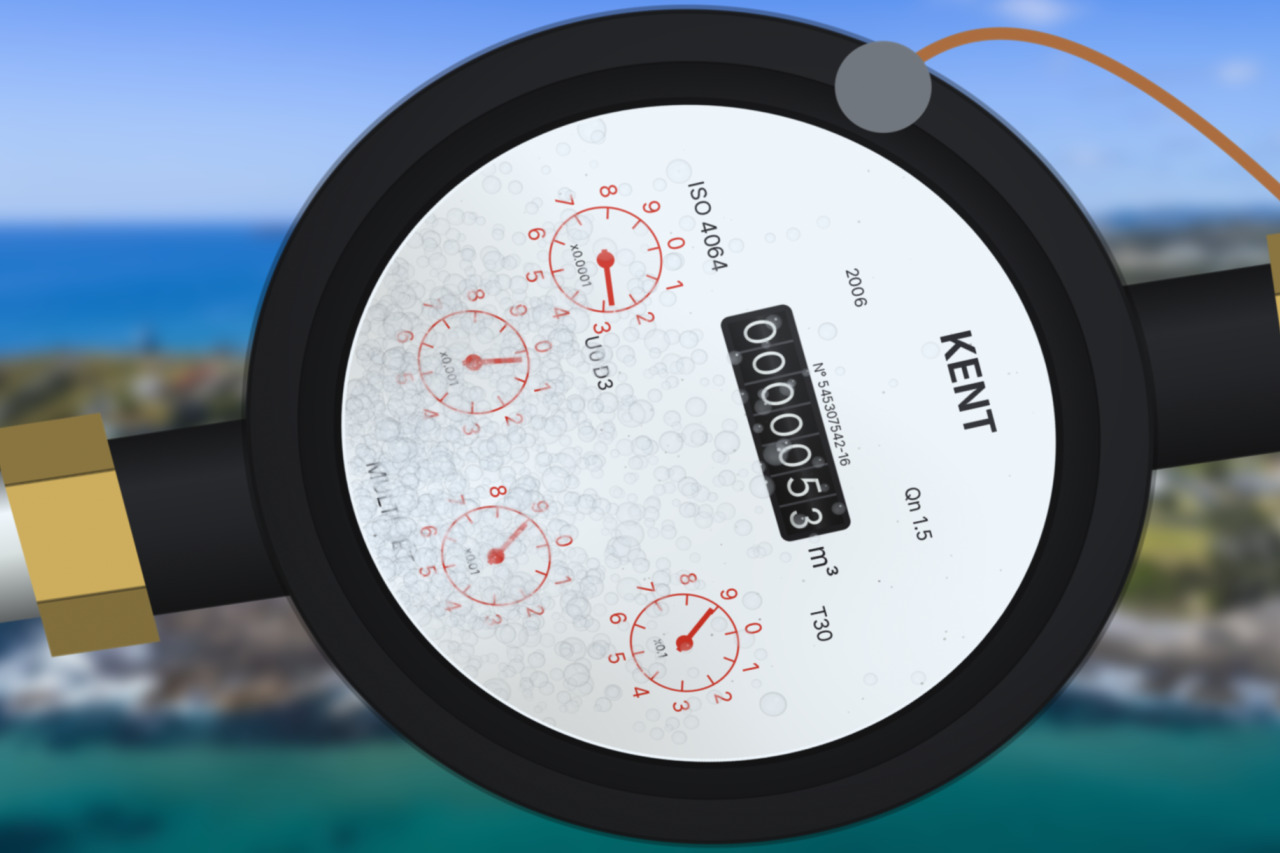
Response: {"value": 52.8902, "unit": "m³"}
